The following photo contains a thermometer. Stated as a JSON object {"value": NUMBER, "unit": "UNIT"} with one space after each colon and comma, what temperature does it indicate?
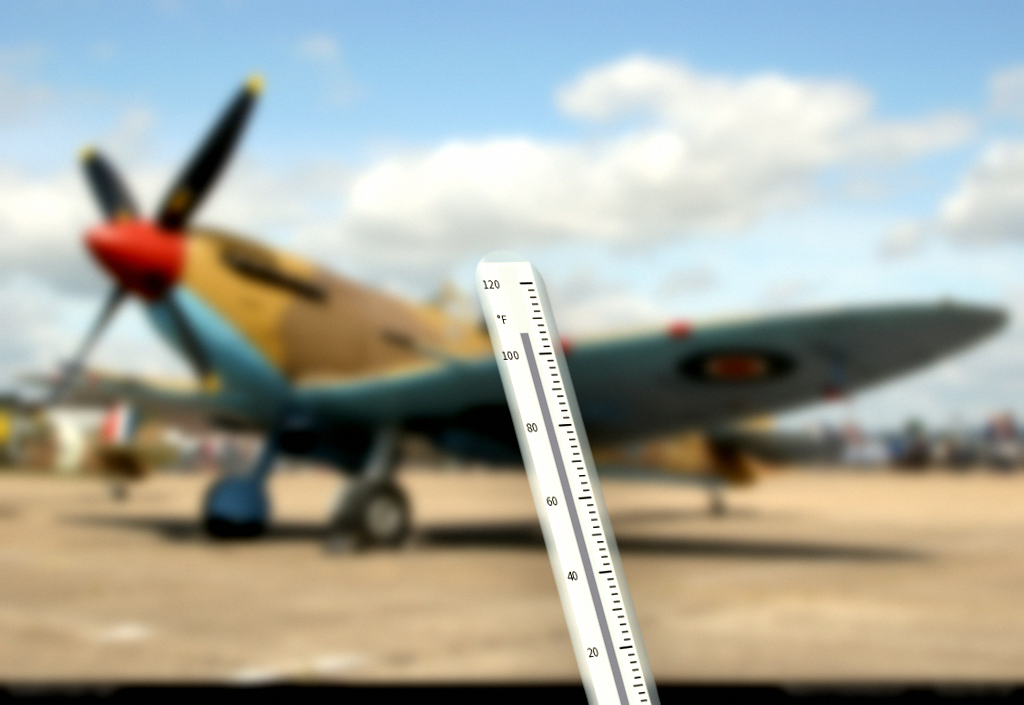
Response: {"value": 106, "unit": "°F"}
